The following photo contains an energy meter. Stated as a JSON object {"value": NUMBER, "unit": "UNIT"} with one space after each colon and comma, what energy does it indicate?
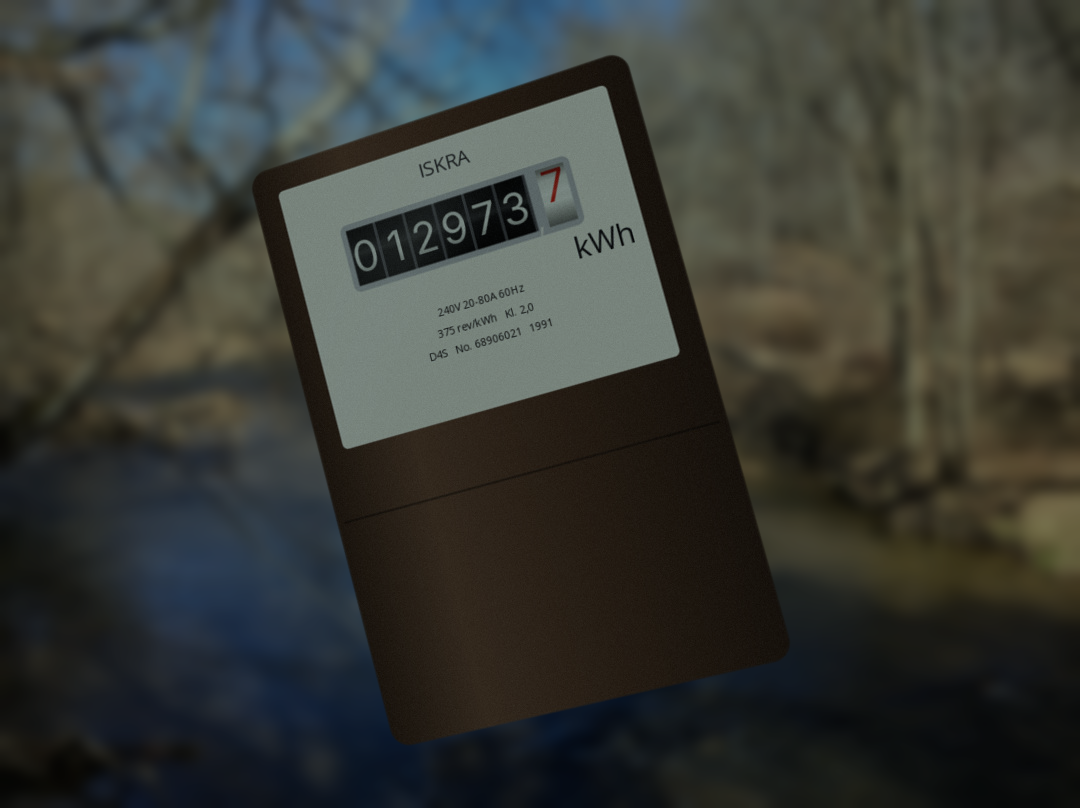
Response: {"value": 12973.7, "unit": "kWh"}
